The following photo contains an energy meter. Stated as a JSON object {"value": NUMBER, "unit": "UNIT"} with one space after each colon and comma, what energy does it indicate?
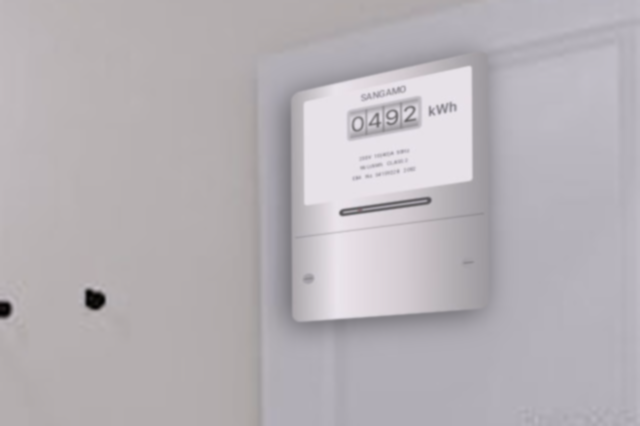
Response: {"value": 492, "unit": "kWh"}
